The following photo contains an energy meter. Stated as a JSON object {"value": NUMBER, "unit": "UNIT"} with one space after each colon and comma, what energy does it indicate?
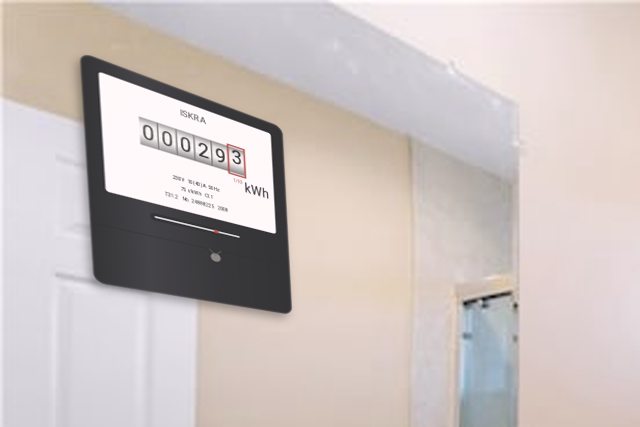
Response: {"value": 29.3, "unit": "kWh"}
